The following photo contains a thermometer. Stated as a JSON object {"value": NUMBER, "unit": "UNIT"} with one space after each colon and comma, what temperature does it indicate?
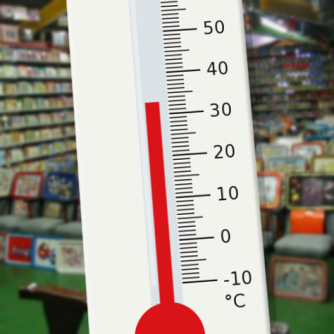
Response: {"value": 33, "unit": "°C"}
